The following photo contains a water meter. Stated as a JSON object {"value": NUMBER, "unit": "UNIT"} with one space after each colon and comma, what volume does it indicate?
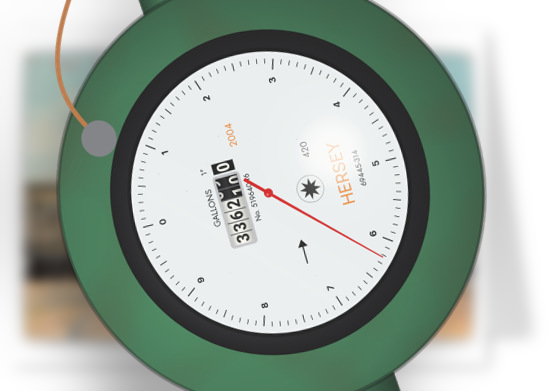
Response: {"value": 3362096.2, "unit": "gal"}
